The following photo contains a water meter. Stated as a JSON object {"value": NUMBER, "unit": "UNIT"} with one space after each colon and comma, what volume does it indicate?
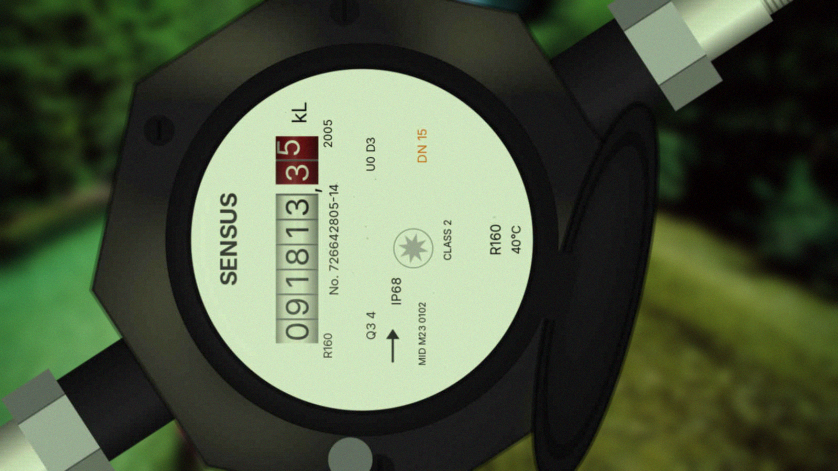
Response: {"value": 91813.35, "unit": "kL"}
